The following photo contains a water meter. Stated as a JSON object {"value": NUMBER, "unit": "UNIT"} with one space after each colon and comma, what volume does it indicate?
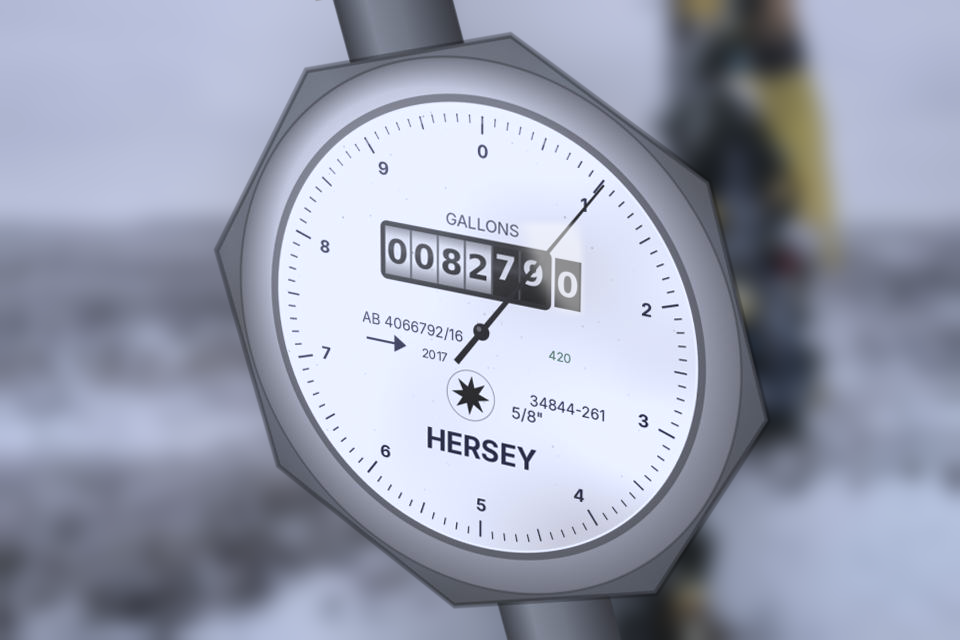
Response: {"value": 82791.0, "unit": "gal"}
